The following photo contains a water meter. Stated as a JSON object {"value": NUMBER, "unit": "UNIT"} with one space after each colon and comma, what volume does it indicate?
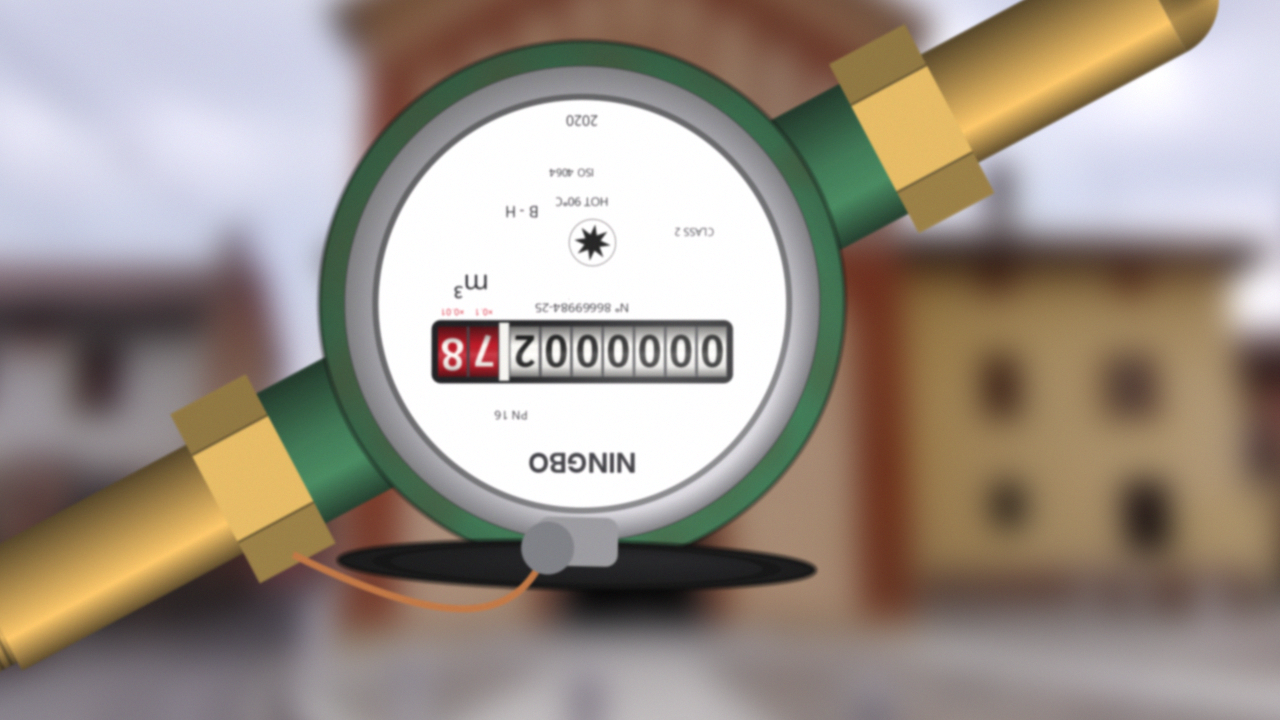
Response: {"value": 2.78, "unit": "m³"}
